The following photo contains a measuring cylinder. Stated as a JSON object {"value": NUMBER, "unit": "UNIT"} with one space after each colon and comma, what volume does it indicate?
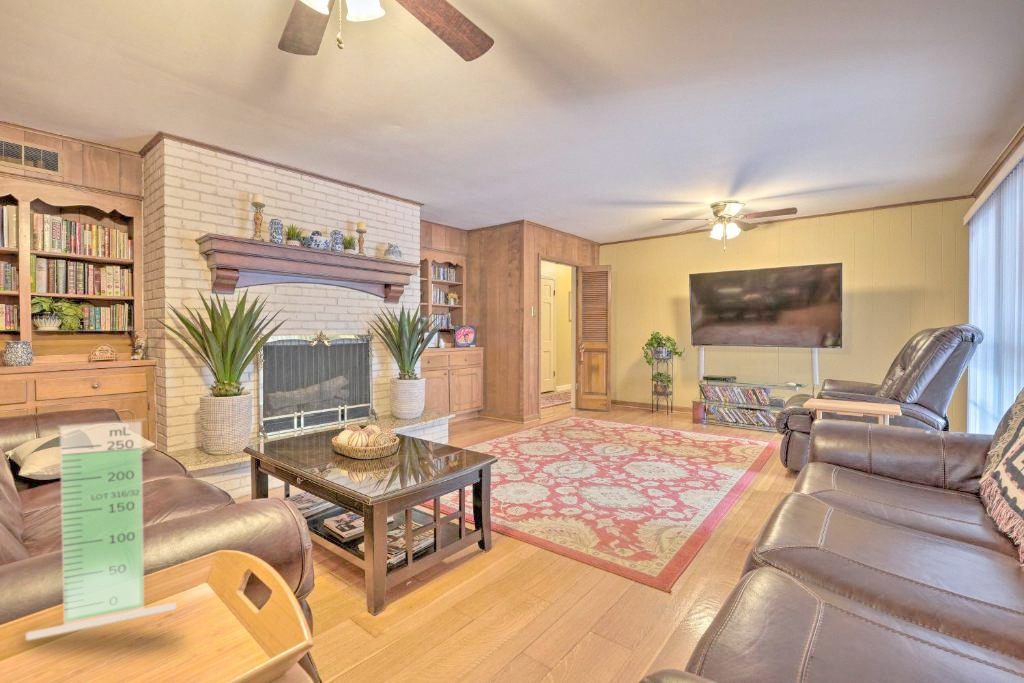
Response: {"value": 240, "unit": "mL"}
